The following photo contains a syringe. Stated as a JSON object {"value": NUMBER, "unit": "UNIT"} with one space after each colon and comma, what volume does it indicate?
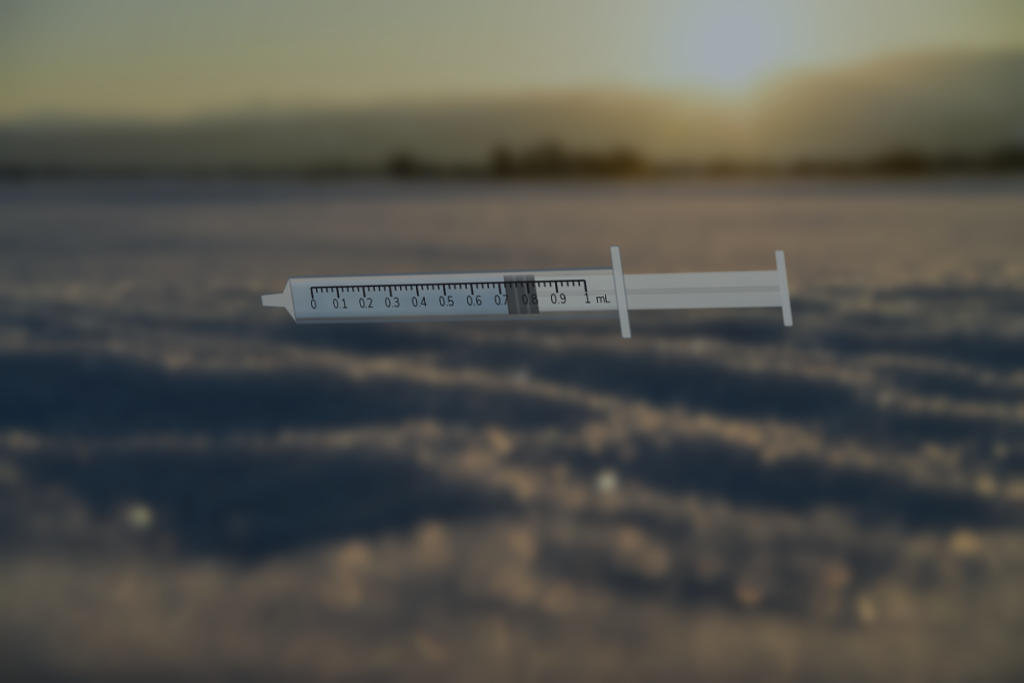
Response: {"value": 0.72, "unit": "mL"}
